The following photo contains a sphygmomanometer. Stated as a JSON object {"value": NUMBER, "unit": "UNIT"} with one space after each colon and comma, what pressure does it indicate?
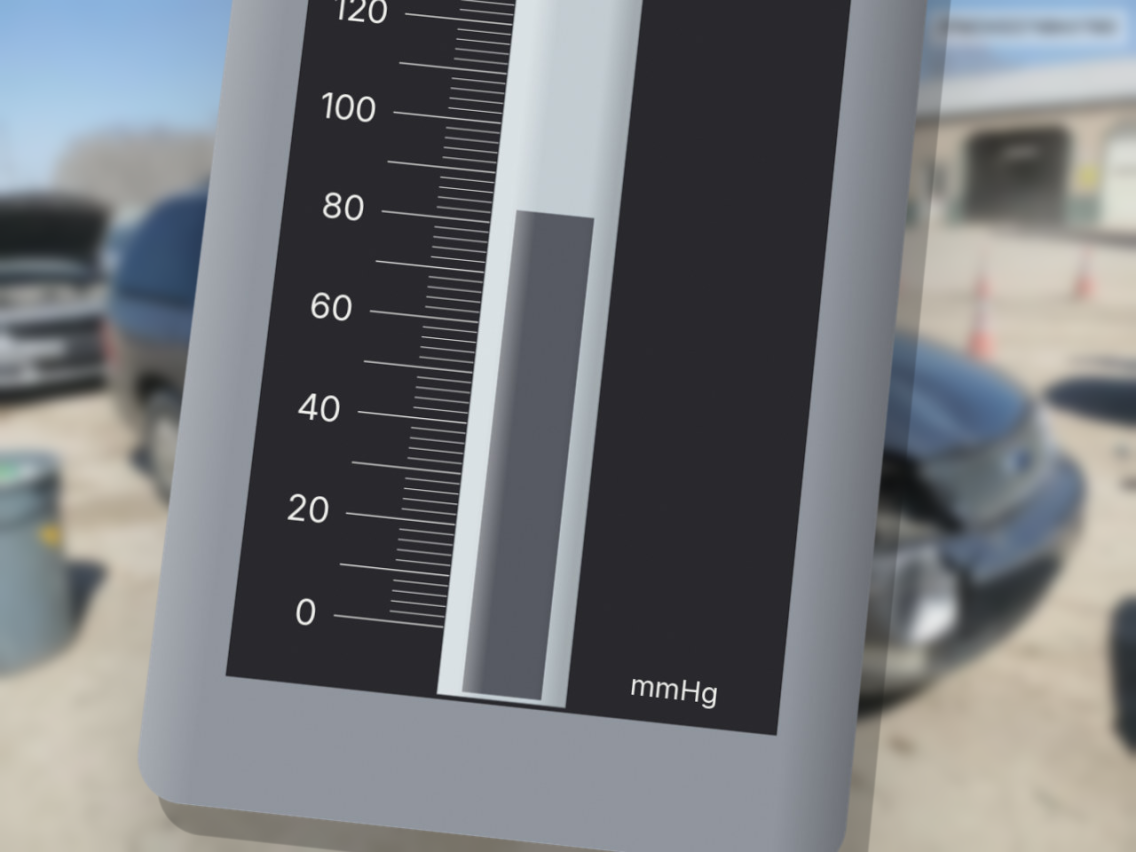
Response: {"value": 83, "unit": "mmHg"}
